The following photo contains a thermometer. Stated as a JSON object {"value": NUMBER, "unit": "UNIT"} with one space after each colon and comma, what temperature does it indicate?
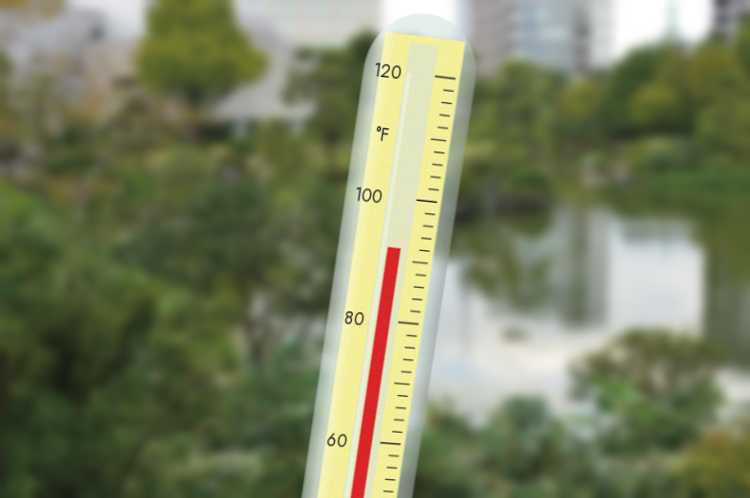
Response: {"value": 92, "unit": "°F"}
